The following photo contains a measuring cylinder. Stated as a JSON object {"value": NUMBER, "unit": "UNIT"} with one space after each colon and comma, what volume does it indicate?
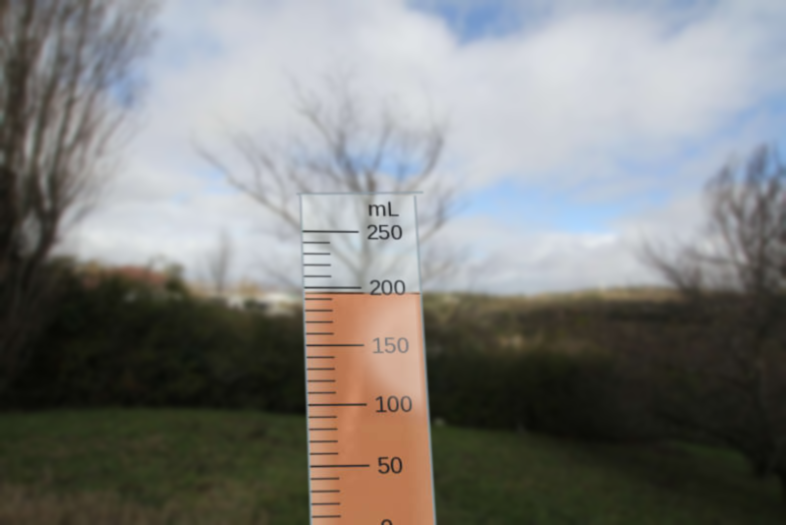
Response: {"value": 195, "unit": "mL"}
